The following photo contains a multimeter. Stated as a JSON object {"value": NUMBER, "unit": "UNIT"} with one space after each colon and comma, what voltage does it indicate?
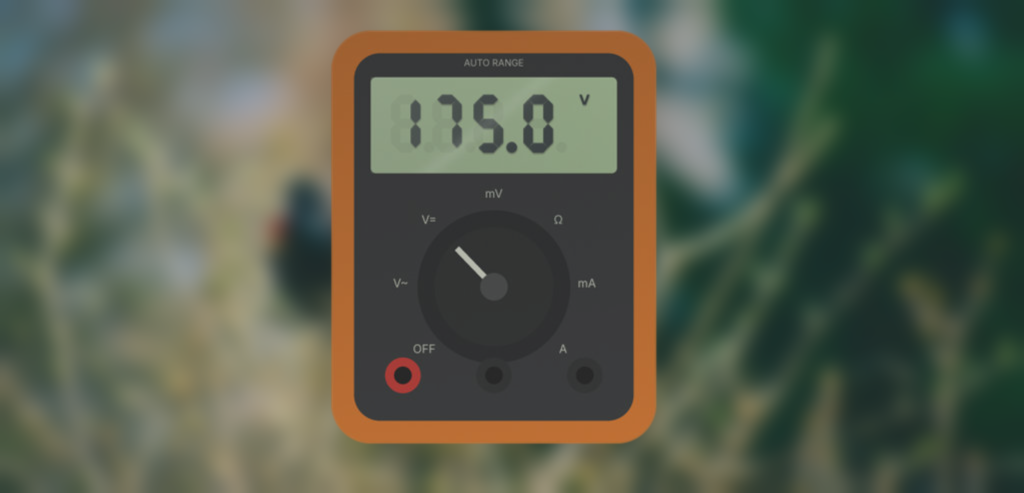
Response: {"value": 175.0, "unit": "V"}
